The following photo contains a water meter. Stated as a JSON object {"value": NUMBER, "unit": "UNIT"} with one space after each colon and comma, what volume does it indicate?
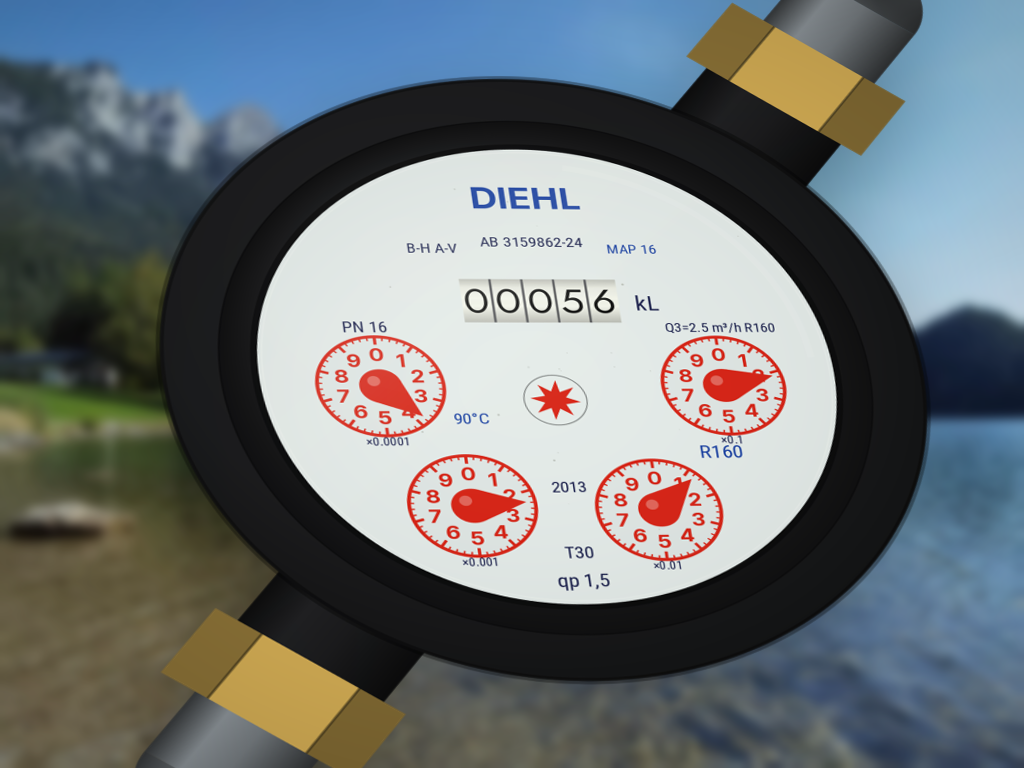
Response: {"value": 56.2123, "unit": "kL"}
